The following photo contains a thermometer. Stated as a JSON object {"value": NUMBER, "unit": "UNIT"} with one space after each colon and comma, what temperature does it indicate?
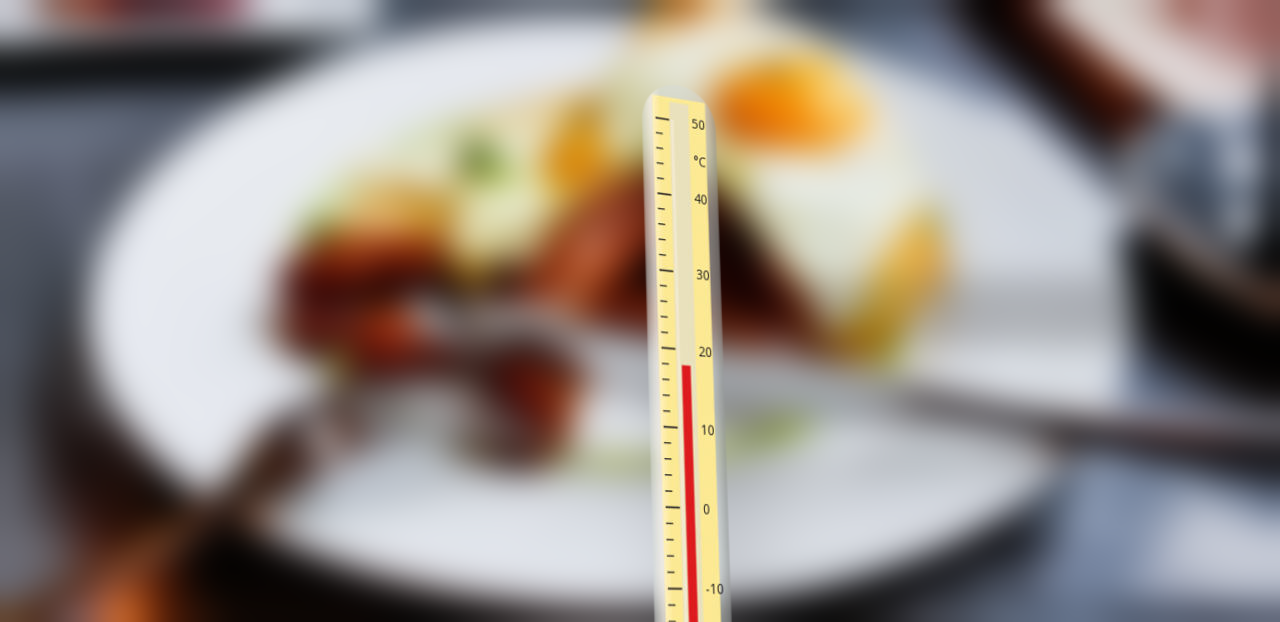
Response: {"value": 18, "unit": "°C"}
